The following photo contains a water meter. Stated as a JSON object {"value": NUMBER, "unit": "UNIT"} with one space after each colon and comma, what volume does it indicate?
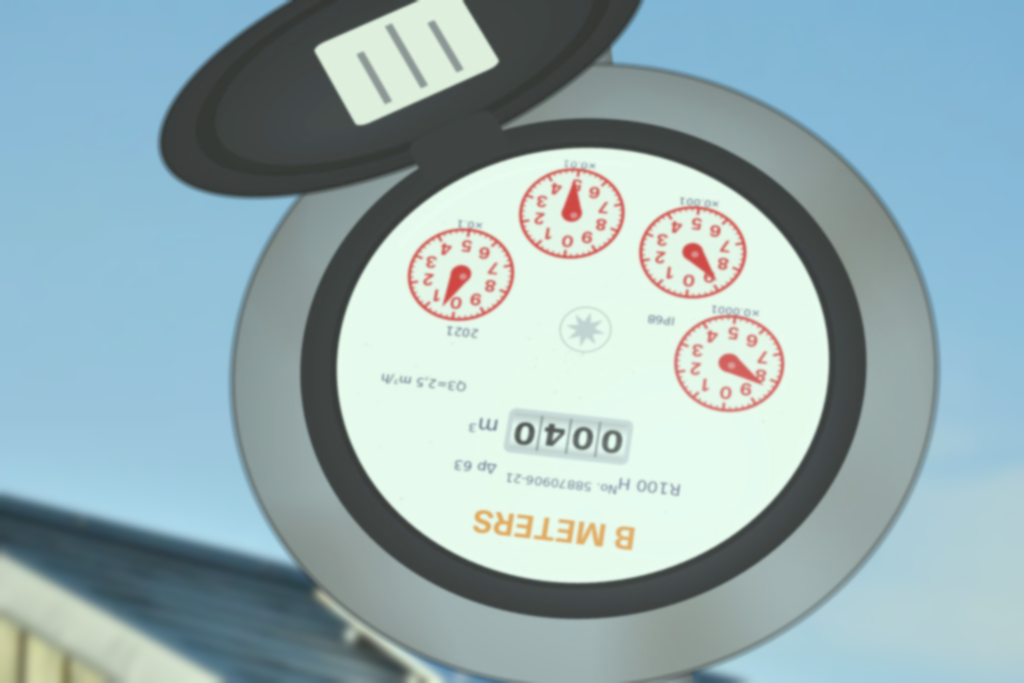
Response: {"value": 40.0488, "unit": "m³"}
